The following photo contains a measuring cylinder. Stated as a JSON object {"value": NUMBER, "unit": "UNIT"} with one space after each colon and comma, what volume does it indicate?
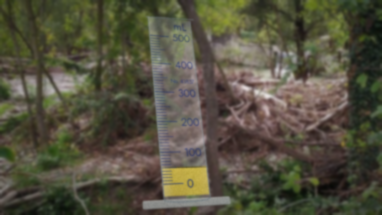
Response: {"value": 50, "unit": "mL"}
